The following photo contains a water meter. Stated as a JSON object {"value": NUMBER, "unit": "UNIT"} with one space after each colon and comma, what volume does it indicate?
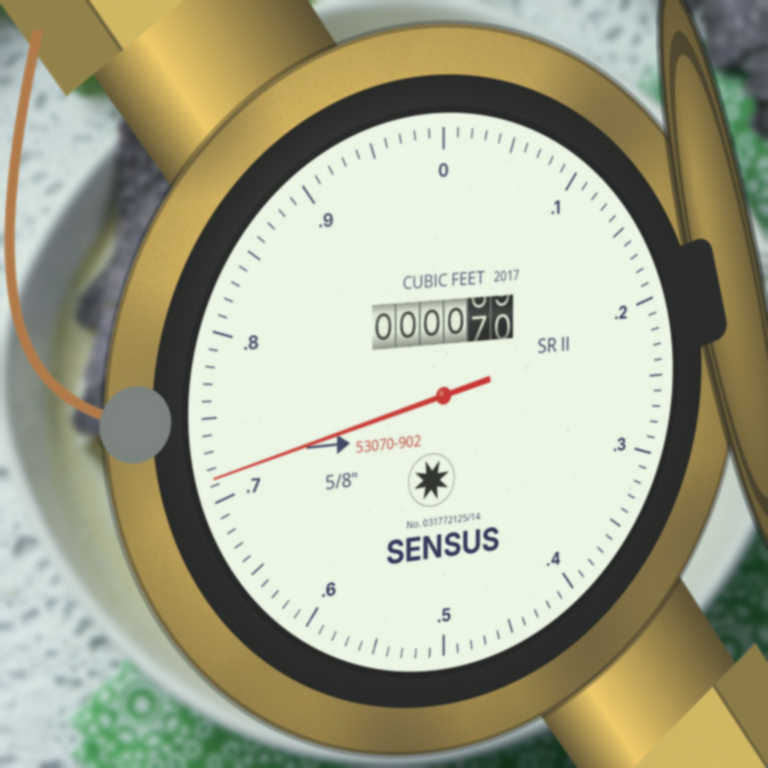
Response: {"value": 69.71, "unit": "ft³"}
